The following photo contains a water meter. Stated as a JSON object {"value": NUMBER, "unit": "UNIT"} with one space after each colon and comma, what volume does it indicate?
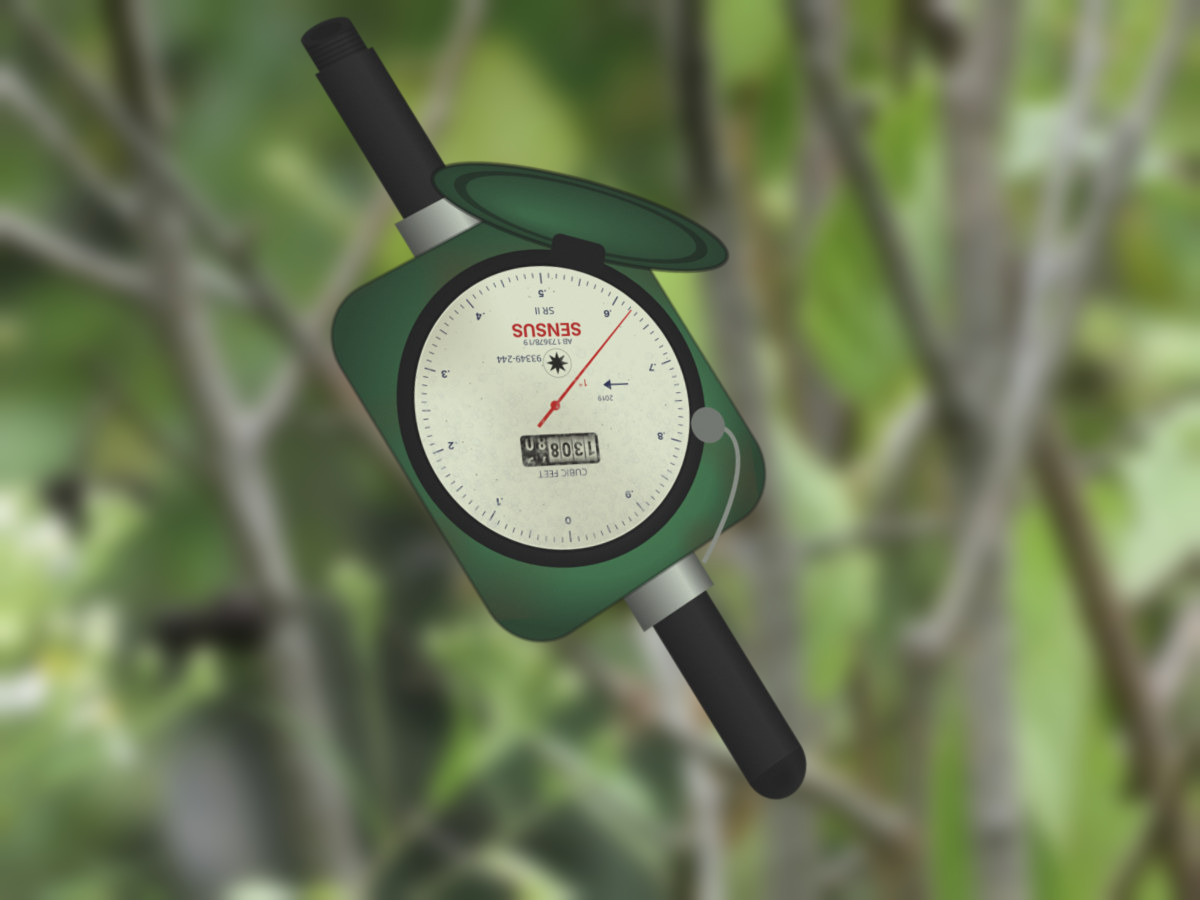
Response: {"value": 130879.62, "unit": "ft³"}
